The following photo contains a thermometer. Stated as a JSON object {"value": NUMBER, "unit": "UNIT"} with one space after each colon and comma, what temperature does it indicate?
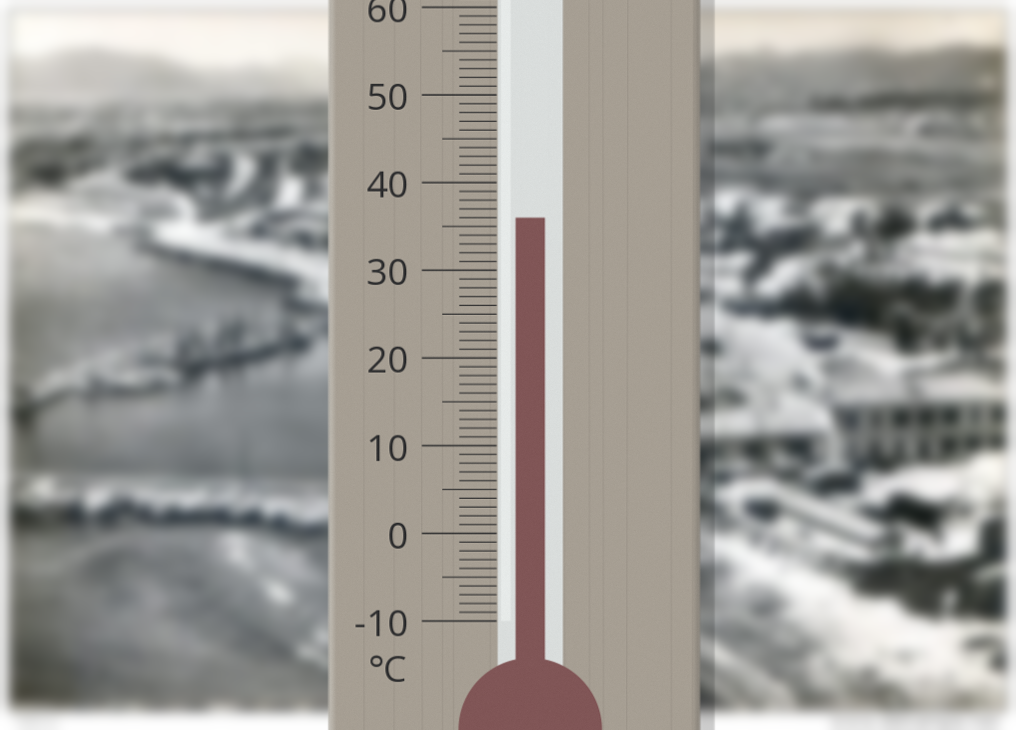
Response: {"value": 36, "unit": "°C"}
